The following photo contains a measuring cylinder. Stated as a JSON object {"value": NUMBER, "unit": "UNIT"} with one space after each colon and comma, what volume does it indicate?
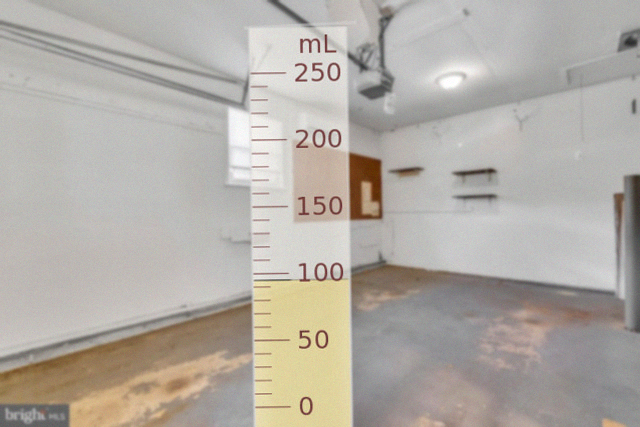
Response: {"value": 95, "unit": "mL"}
